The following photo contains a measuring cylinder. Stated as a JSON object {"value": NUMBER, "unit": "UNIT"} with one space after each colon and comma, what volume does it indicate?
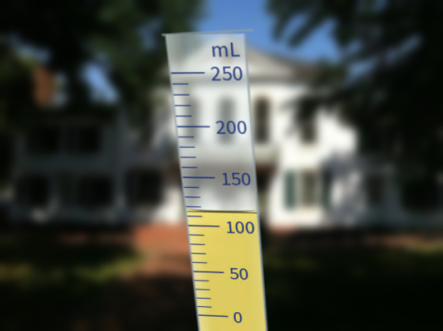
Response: {"value": 115, "unit": "mL"}
